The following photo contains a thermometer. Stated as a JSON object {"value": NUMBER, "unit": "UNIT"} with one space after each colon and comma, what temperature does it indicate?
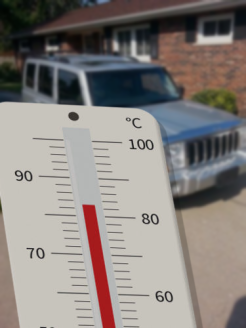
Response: {"value": 83, "unit": "°C"}
